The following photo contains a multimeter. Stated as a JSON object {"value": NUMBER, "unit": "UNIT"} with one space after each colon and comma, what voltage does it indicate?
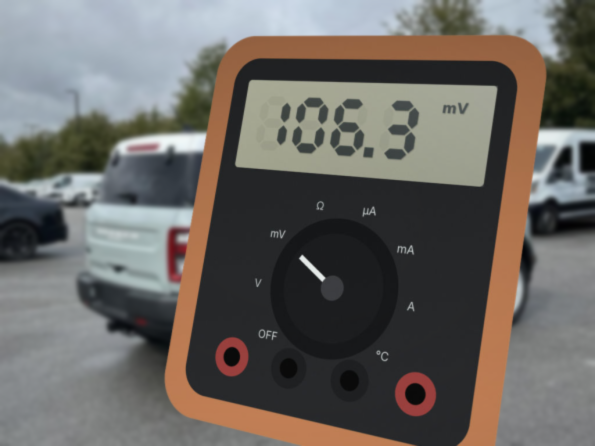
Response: {"value": 106.3, "unit": "mV"}
